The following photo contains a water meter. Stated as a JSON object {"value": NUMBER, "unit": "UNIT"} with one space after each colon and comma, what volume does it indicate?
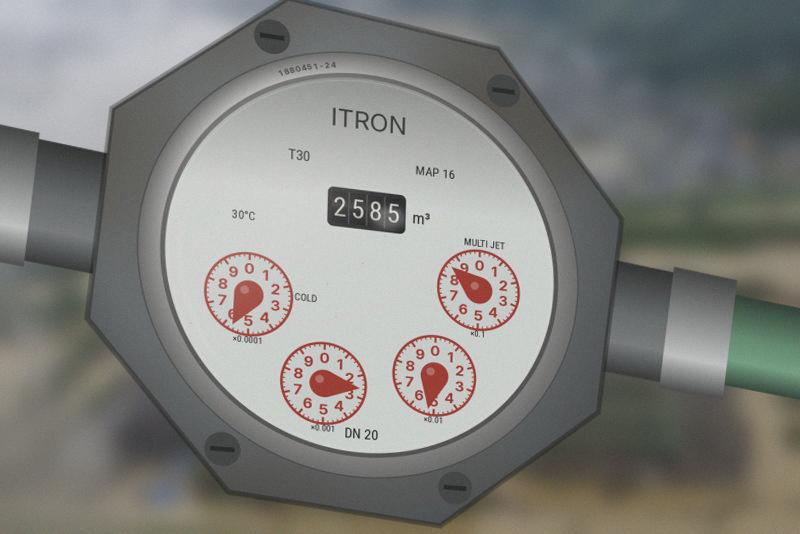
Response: {"value": 2585.8525, "unit": "m³"}
